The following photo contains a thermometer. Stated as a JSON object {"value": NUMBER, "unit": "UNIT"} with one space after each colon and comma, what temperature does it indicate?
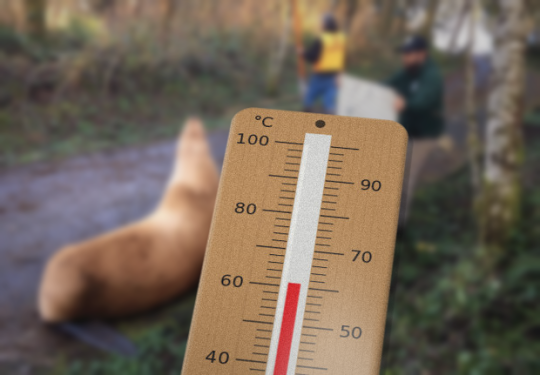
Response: {"value": 61, "unit": "°C"}
